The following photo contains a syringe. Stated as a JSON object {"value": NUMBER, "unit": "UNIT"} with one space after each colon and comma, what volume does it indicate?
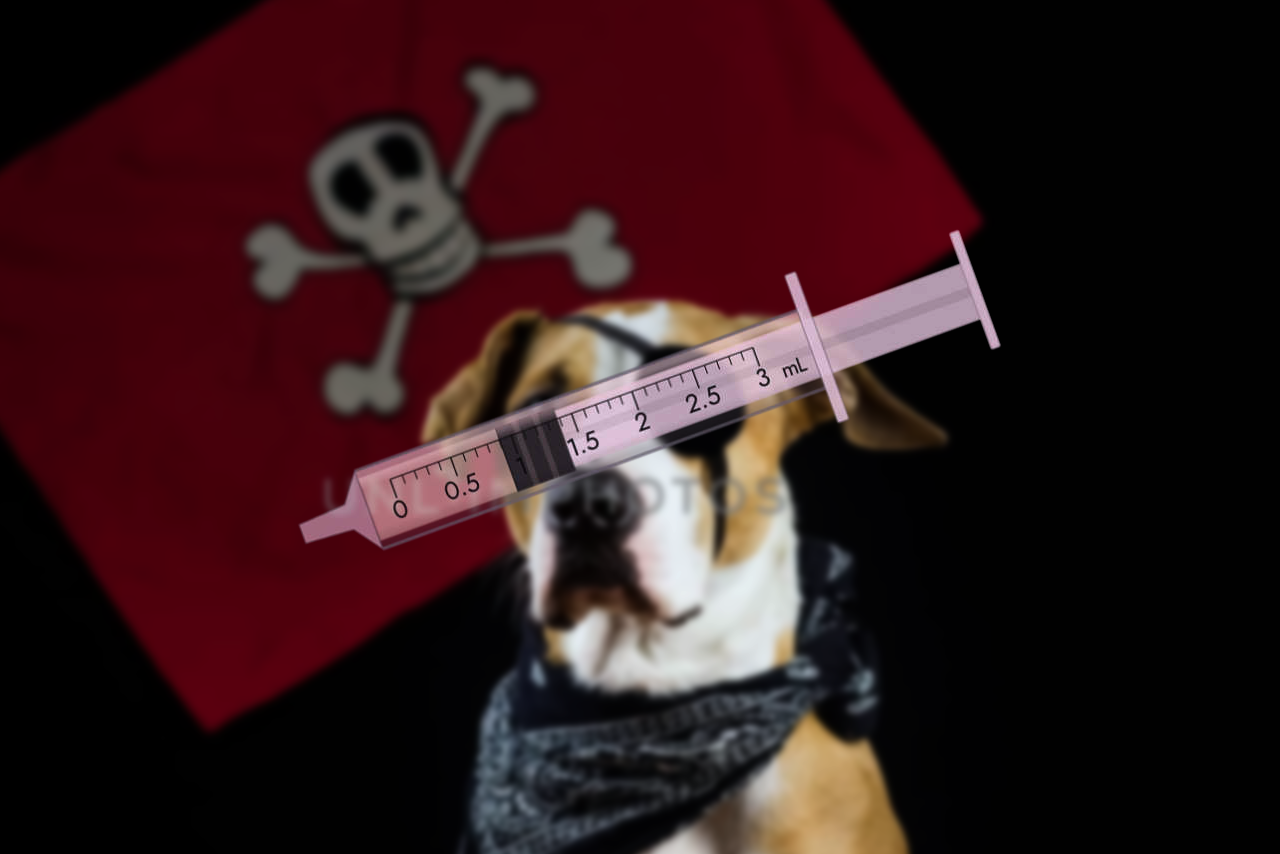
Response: {"value": 0.9, "unit": "mL"}
